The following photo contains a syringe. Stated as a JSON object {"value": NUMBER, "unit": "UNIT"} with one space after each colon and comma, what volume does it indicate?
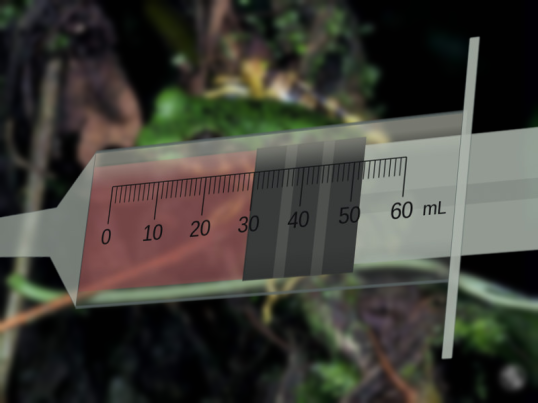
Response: {"value": 30, "unit": "mL"}
